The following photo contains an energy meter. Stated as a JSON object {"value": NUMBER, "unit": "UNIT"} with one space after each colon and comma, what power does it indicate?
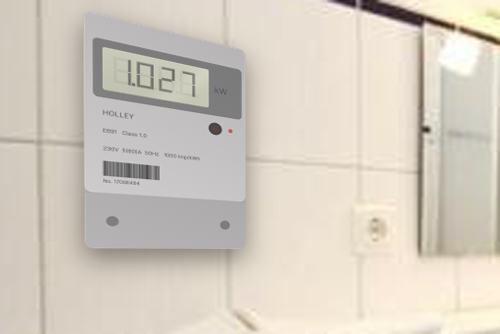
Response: {"value": 1.027, "unit": "kW"}
